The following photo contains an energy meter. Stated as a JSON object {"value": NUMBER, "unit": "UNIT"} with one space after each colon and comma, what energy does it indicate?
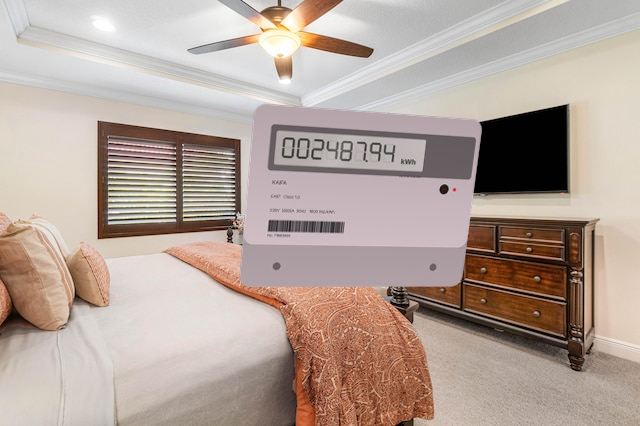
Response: {"value": 2487.94, "unit": "kWh"}
